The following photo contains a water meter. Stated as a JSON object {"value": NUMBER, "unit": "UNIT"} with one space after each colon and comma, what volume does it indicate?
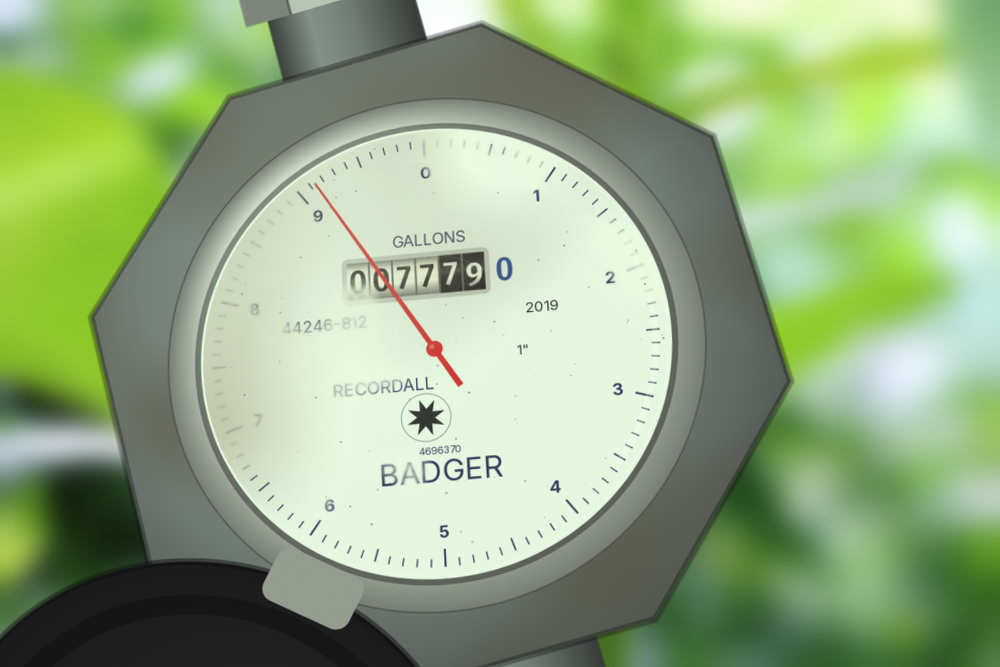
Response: {"value": 77789.1, "unit": "gal"}
